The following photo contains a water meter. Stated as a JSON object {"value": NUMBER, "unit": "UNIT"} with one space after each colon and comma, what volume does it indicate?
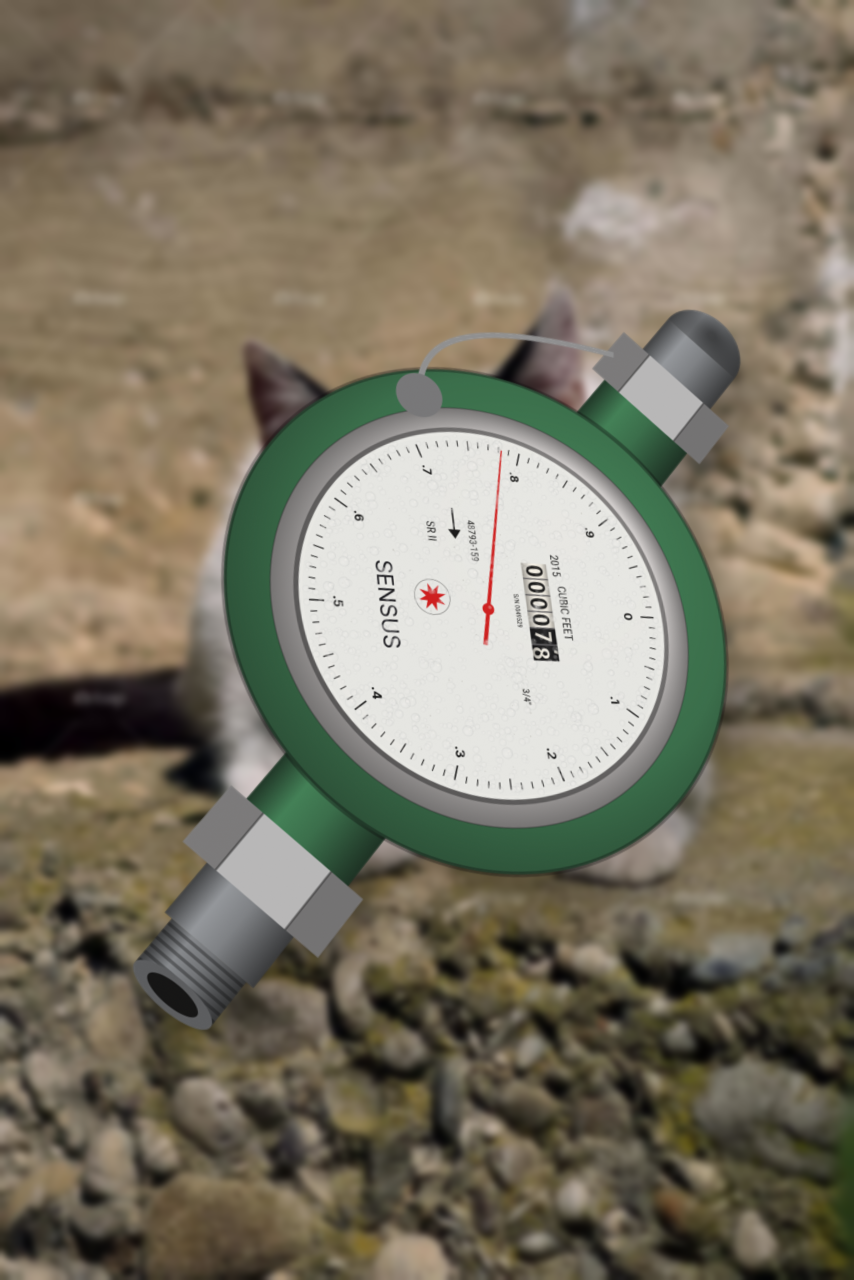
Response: {"value": 77.78, "unit": "ft³"}
